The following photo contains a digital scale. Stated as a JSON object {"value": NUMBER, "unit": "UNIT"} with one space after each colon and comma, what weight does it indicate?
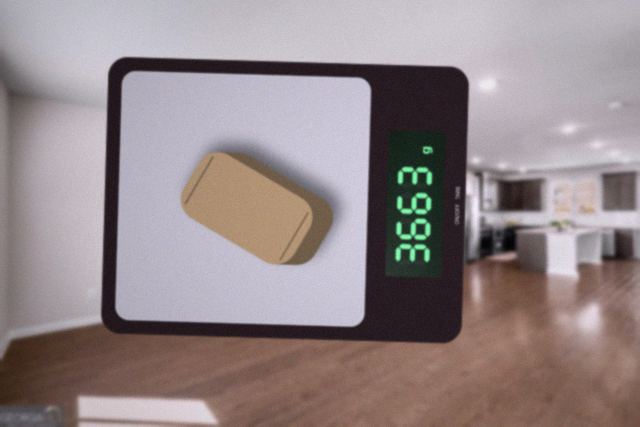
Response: {"value": 3663, "unit": "g"}
